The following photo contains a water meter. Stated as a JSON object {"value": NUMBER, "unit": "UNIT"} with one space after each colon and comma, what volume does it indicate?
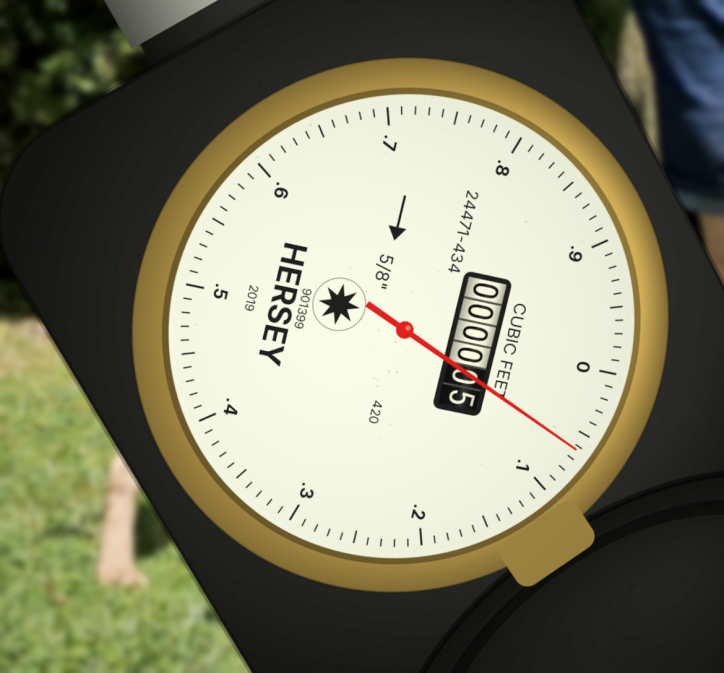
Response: {"value": 5.06, "unit": "ft³"}
